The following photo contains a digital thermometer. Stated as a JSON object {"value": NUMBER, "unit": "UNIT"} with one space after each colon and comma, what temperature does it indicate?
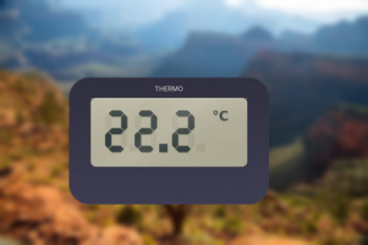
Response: {"value": 22.2, "unit": "°C"}
